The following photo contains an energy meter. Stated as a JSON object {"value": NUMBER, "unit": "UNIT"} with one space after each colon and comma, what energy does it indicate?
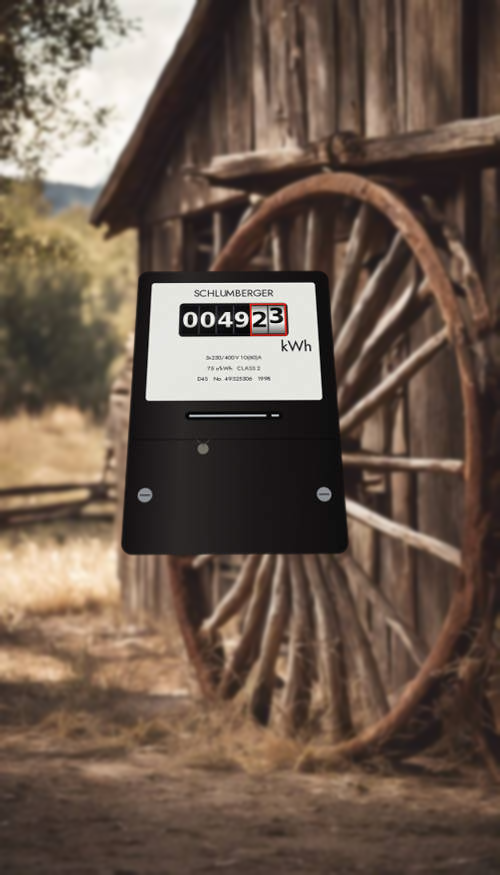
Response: {"value": 49.23, "unit": "kWh"}
